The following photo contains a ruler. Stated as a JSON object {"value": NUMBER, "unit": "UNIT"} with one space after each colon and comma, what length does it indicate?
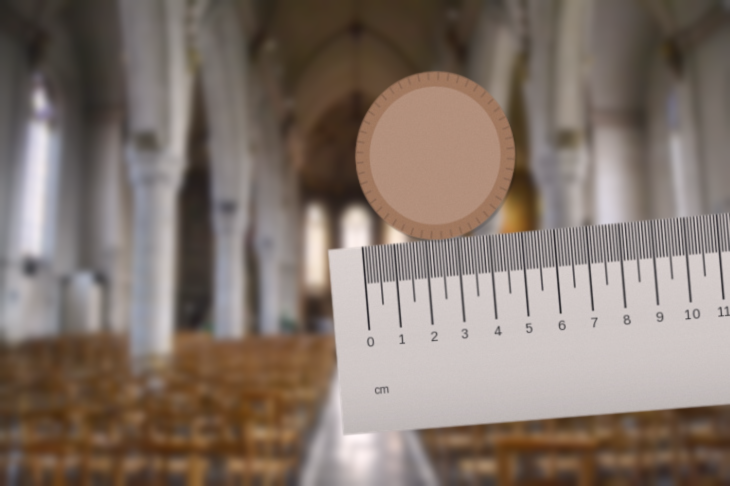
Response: {"value": 5, "unit": "cm"}
